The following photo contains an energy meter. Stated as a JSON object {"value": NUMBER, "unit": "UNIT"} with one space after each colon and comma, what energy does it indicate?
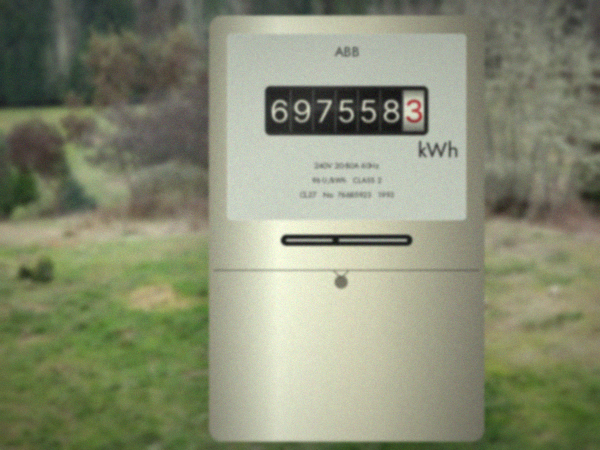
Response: {"value": 697558.3, "unit": "kWh"}
